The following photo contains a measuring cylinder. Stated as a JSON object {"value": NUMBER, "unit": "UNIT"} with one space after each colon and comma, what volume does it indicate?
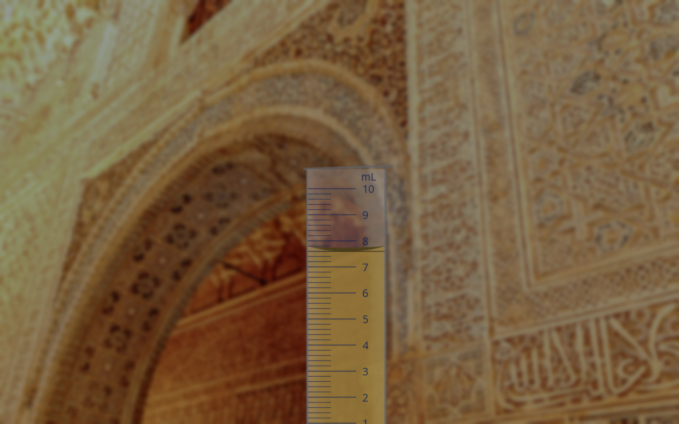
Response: {"value": 7.6, "unit": "mL"}
